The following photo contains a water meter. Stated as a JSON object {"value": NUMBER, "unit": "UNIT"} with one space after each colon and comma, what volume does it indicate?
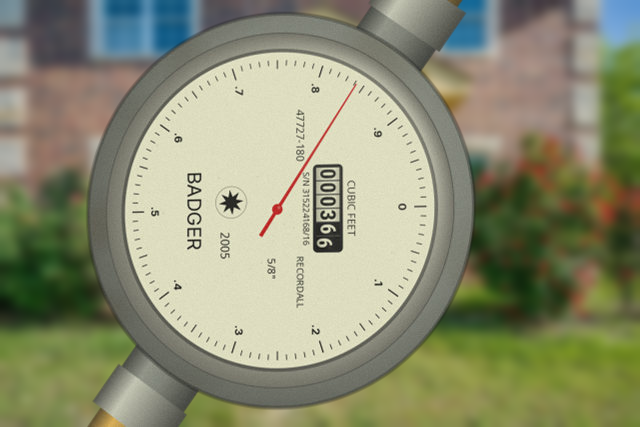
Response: {"value": 365.84, "unit": "ft³"}
